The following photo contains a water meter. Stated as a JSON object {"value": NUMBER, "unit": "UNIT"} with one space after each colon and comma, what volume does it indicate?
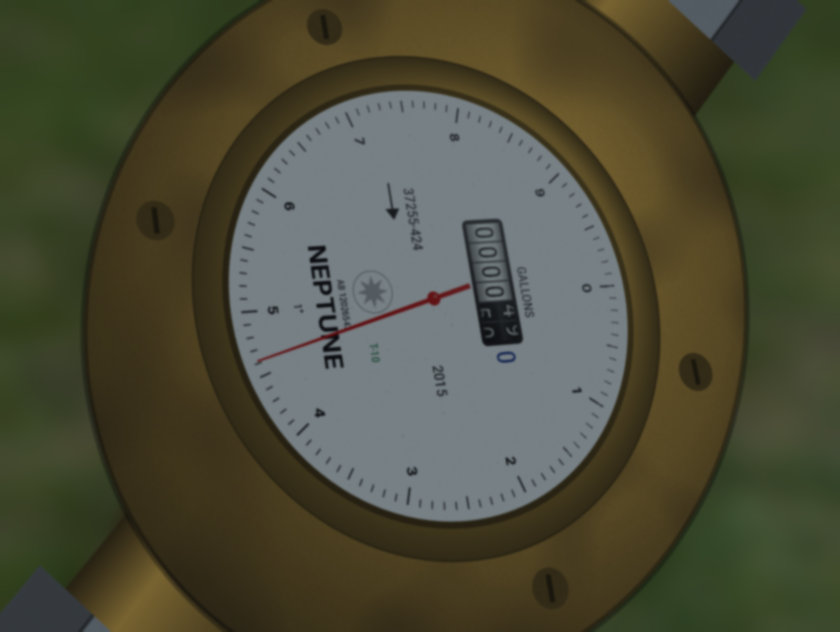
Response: {"value": 494.6, "unit": "gal"}
